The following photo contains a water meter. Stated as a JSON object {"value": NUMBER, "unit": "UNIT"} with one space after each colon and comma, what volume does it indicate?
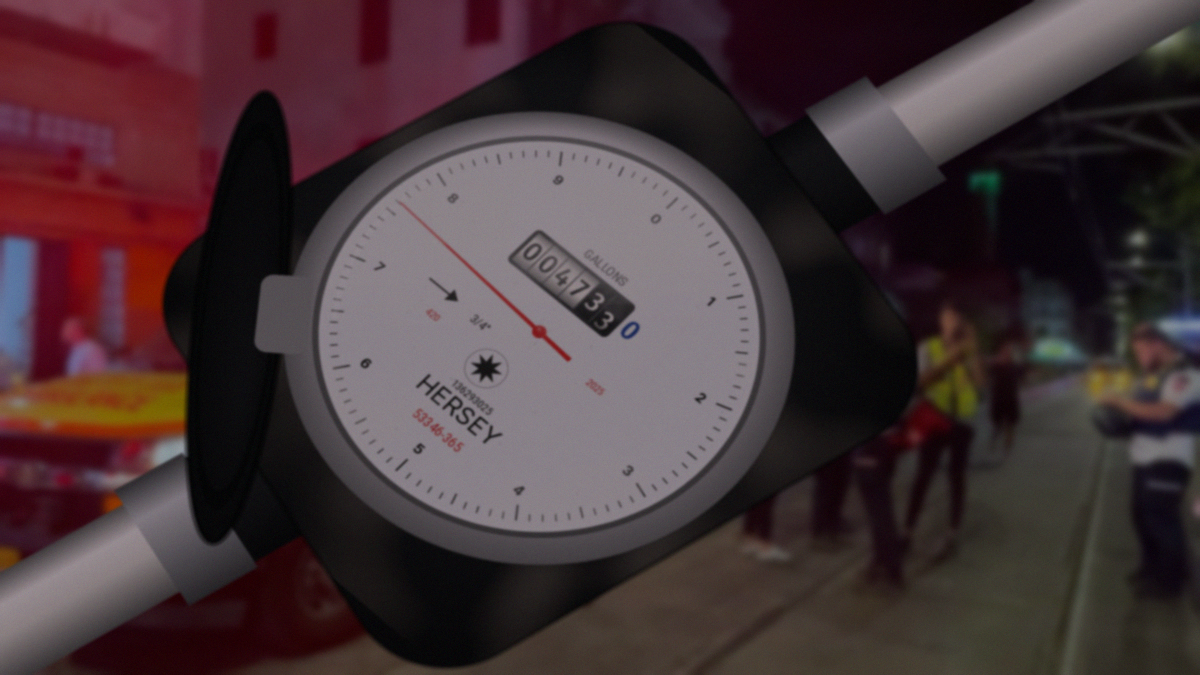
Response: {"value": 47327.6, "unit": "gal"}
